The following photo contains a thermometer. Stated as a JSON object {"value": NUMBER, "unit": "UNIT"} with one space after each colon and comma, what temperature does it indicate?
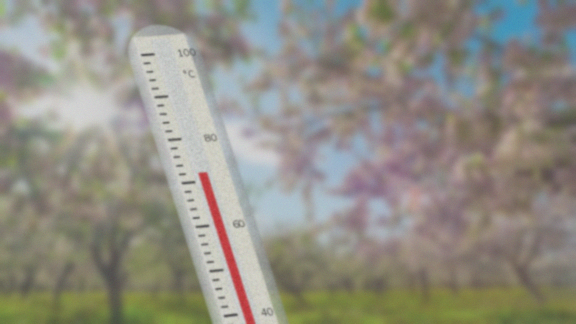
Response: {"value": 72, "unit": "°C"}
